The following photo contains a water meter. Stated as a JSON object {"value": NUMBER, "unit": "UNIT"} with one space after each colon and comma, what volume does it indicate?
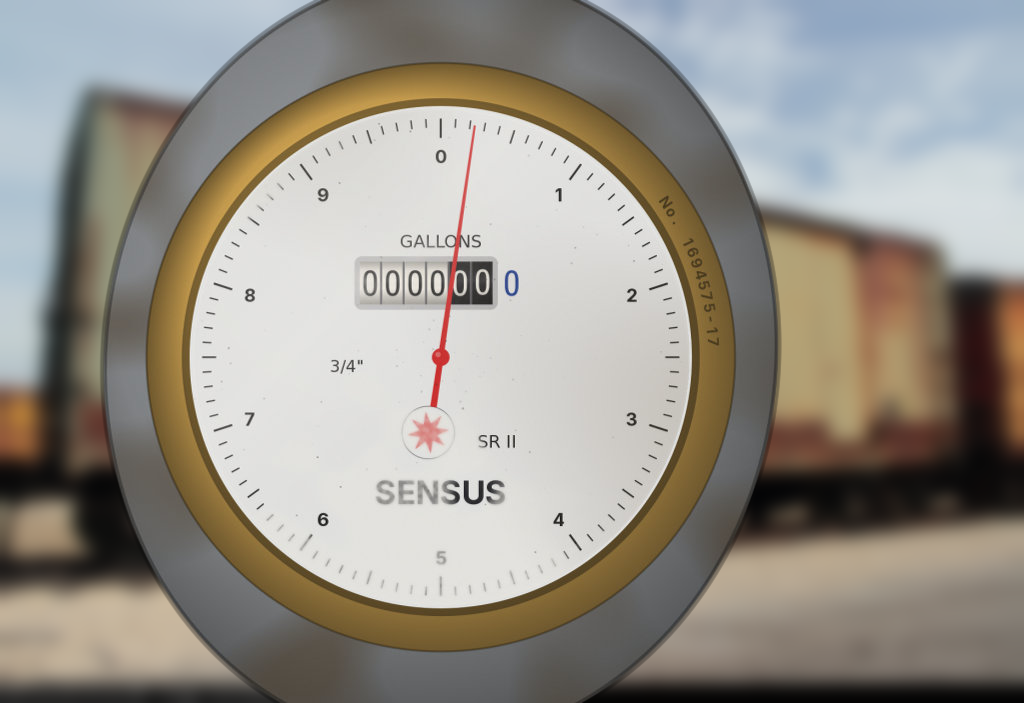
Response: {"value": 0.2, "unit": "gal"}
